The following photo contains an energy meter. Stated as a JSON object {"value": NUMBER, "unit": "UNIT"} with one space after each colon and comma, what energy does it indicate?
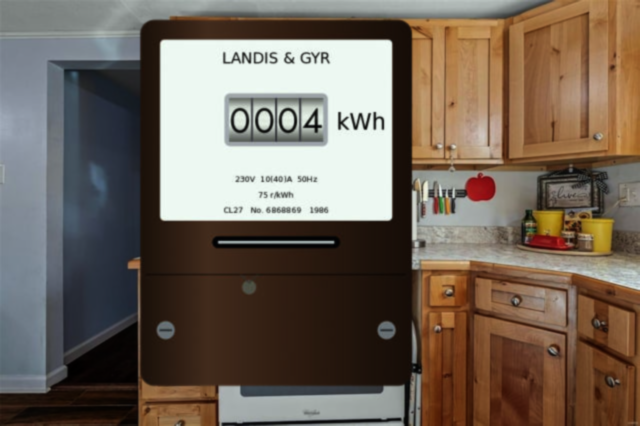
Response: {"value": 4, "unit": "kWh"}
